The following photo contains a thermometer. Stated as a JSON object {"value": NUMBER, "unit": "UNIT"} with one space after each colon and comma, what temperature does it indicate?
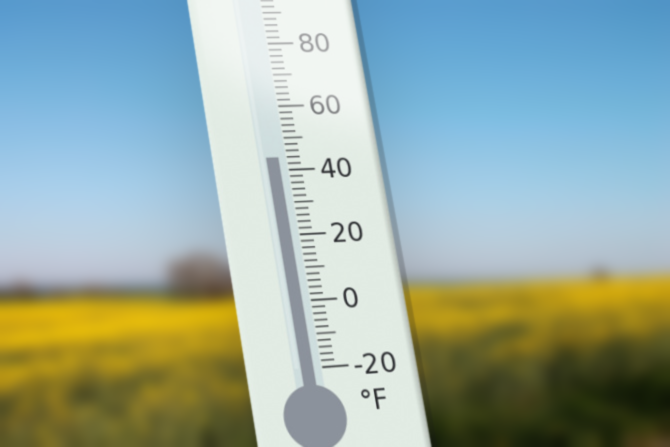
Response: {"value": 44, "unit": "°F"}
